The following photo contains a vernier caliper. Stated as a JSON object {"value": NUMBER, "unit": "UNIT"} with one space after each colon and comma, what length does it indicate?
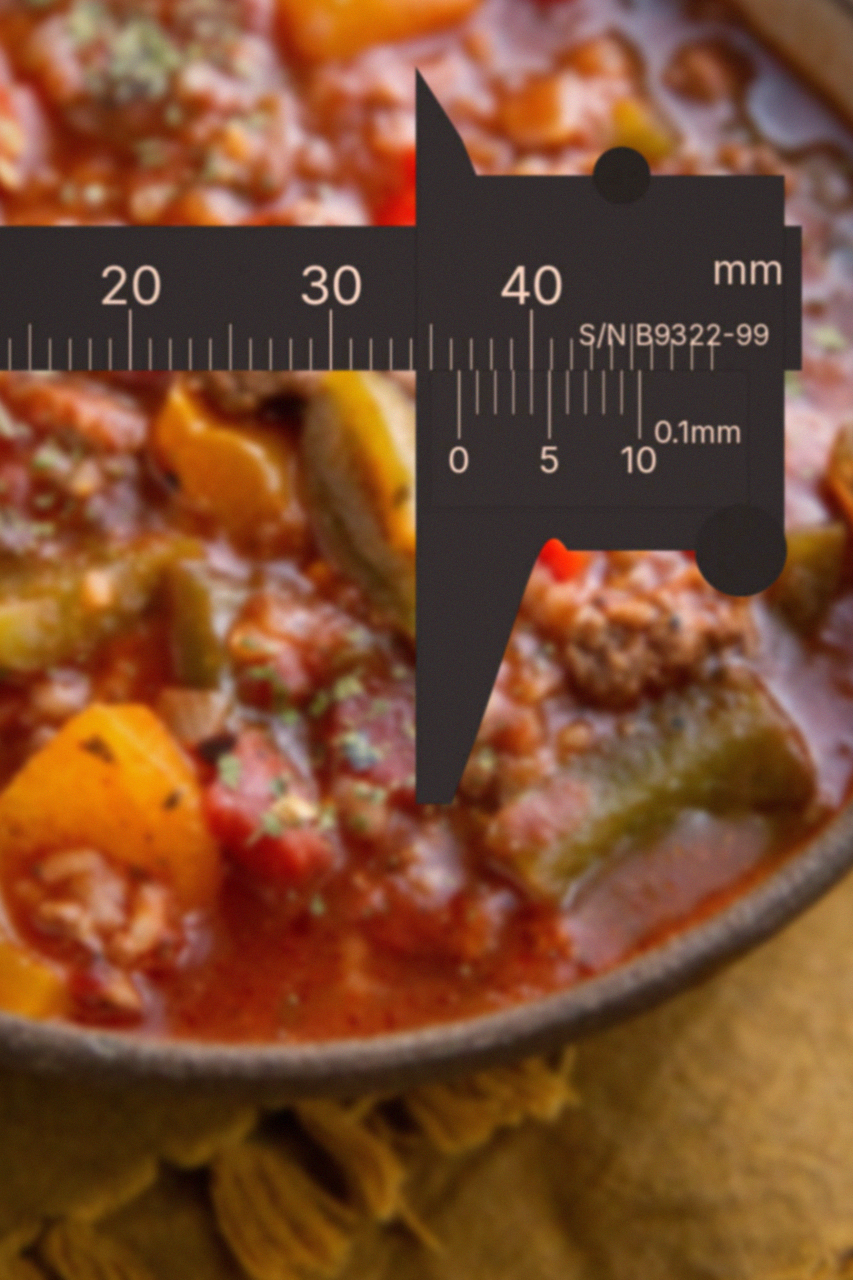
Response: {"value": 36.4, "unit": "mm"}
